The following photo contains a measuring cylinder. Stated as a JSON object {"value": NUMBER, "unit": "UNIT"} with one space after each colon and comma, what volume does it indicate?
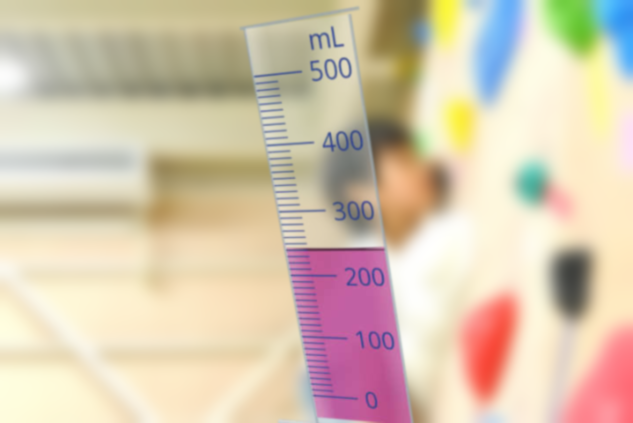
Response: {"value": 240, "unit": "mL"}
